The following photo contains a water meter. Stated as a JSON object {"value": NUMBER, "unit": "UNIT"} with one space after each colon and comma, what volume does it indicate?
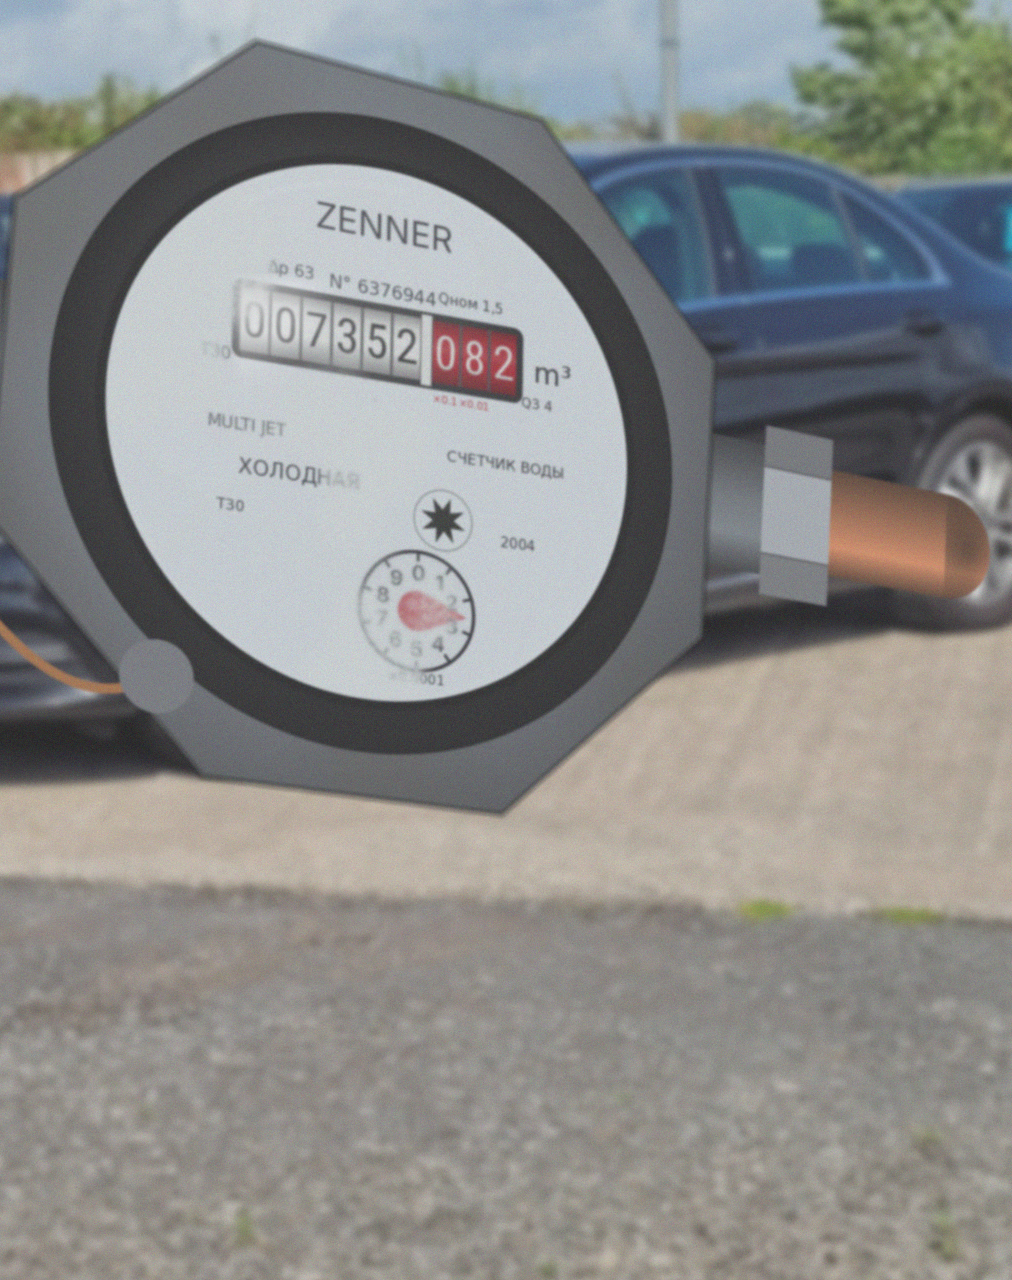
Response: {"value": 7352.0822, "unit": "m³"}
